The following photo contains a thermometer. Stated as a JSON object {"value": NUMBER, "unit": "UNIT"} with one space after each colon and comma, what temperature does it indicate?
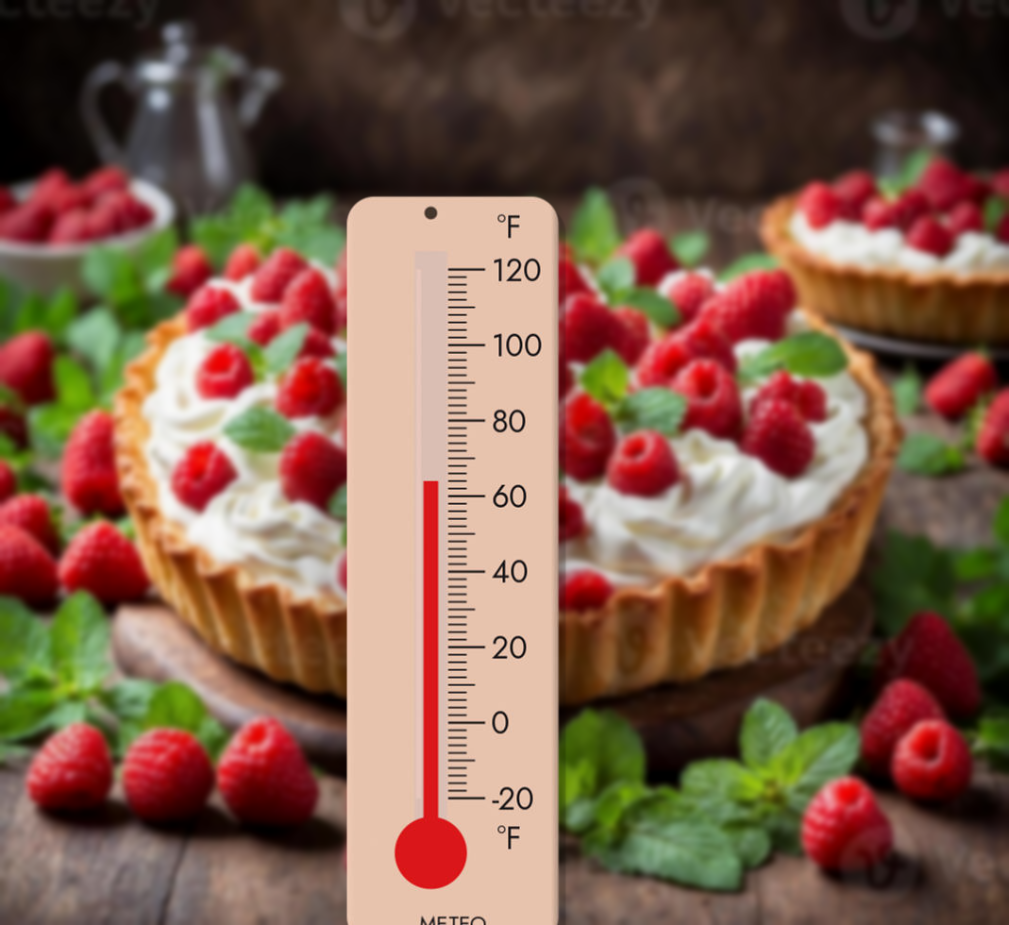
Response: {"value": 64, "unit": "°F"}
